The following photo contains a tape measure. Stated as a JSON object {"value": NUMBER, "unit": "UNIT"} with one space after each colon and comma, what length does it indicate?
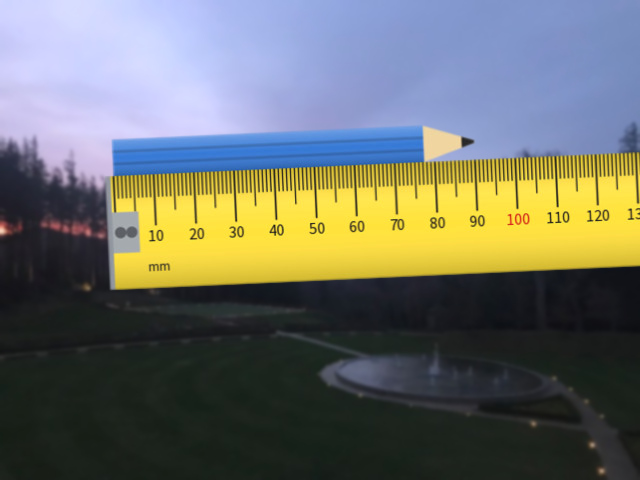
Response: {"value": 90, "unit": "mm"}
